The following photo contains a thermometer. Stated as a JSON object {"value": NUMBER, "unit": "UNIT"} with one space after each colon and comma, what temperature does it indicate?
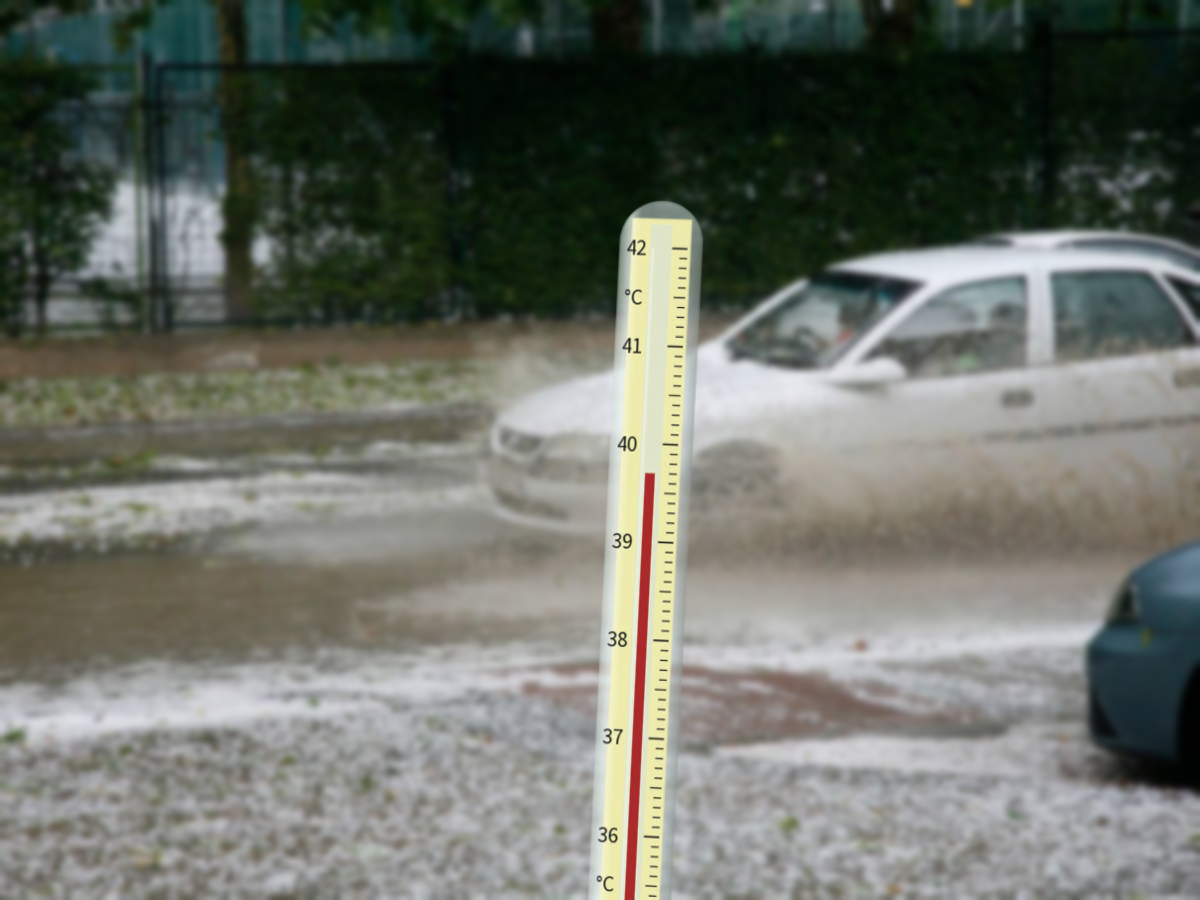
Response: {"value": 39.7, "unit": "°C"}
